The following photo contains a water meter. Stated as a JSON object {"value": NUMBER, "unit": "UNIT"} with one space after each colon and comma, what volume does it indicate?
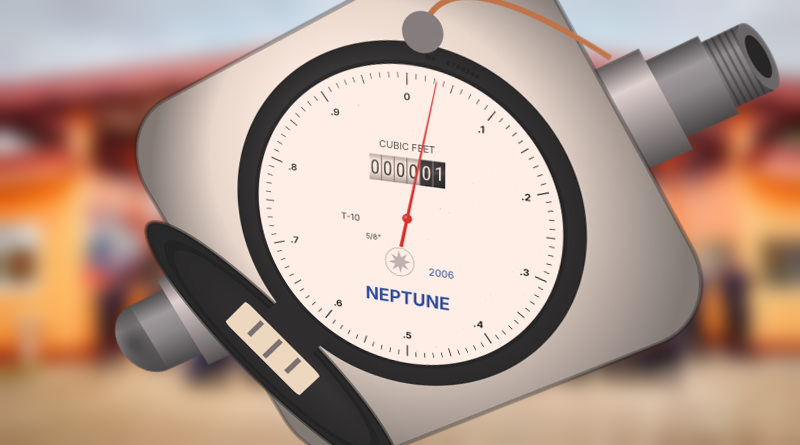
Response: {"value": 1.03, "unit": "ft³"}
